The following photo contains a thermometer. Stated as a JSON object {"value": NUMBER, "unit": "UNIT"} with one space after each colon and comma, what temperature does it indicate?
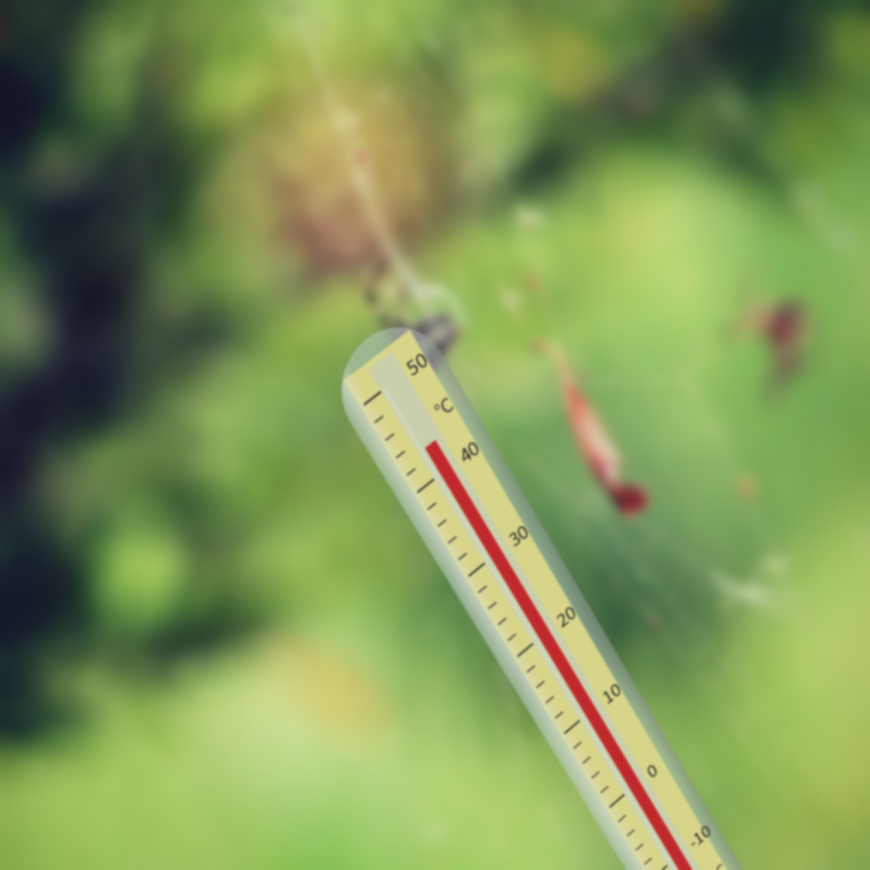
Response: {"value": 43, "unit": "°C"}
